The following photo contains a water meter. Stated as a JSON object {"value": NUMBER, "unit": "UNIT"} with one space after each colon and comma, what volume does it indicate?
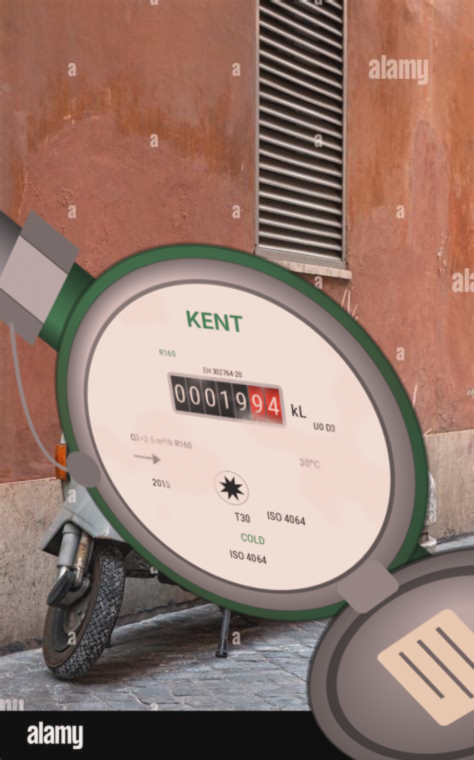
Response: {"value": 19.94, "unit": "kL"}
